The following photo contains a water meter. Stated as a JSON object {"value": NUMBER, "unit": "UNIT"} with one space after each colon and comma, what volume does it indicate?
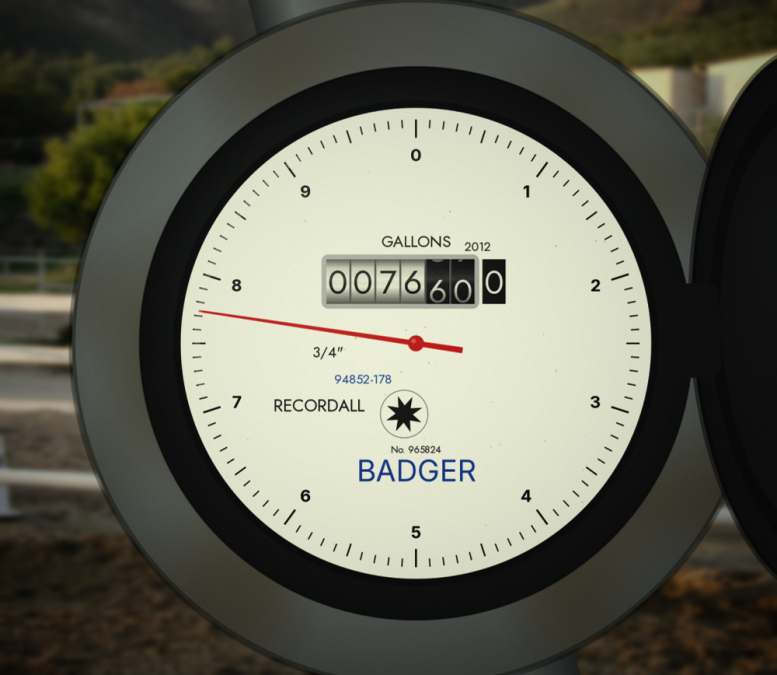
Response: {"value": 76597.7, "unit": "gal"}
